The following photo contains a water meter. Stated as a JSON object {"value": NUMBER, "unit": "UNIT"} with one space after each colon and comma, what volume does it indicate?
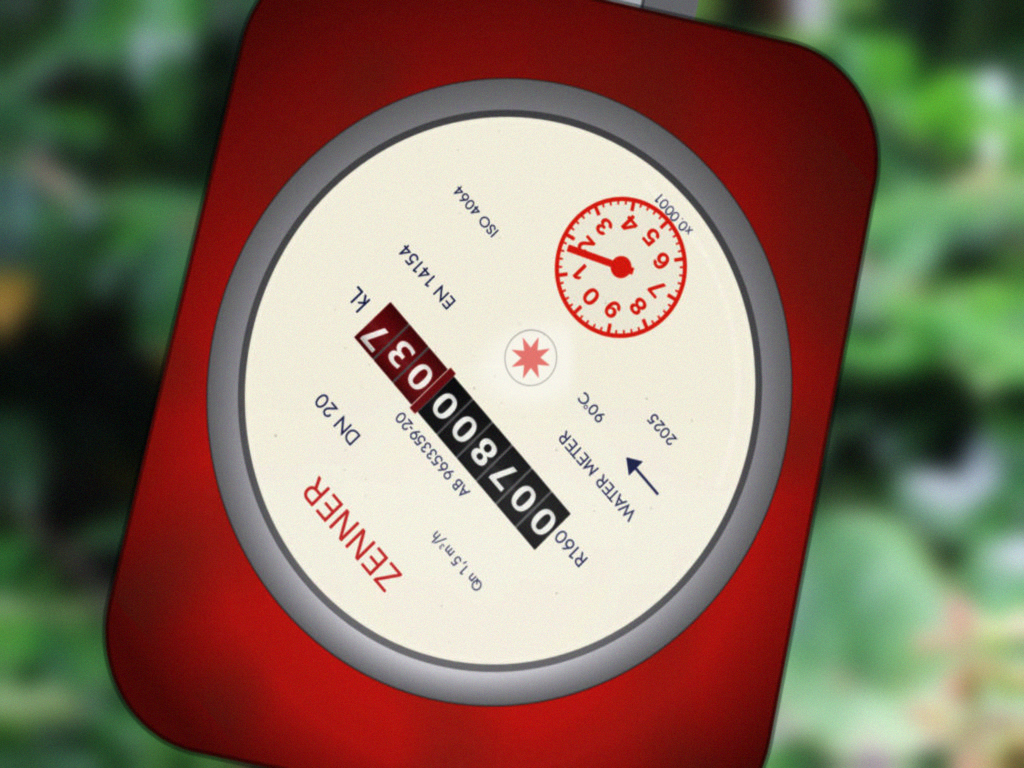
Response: {"value": 7800.0371, "unit": "kL"}
